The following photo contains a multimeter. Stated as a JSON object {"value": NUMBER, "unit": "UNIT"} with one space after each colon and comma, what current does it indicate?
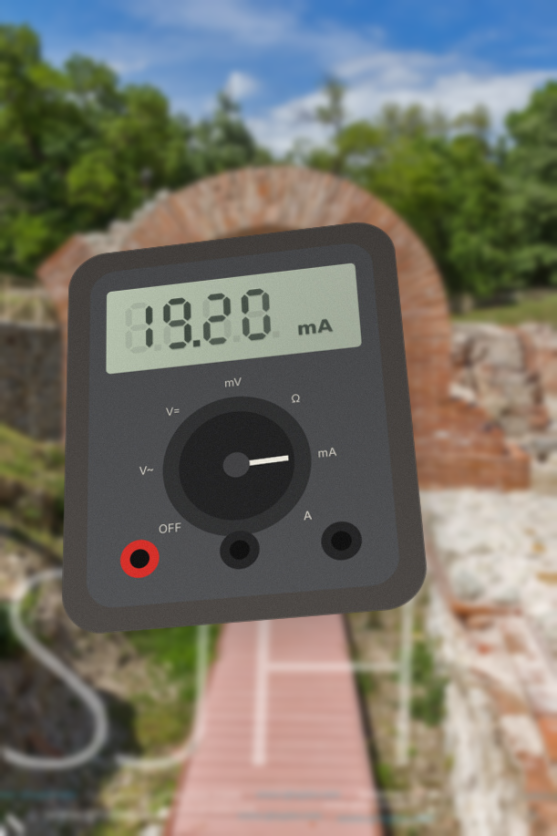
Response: {"value": 19.20, "unit": "mA"}
